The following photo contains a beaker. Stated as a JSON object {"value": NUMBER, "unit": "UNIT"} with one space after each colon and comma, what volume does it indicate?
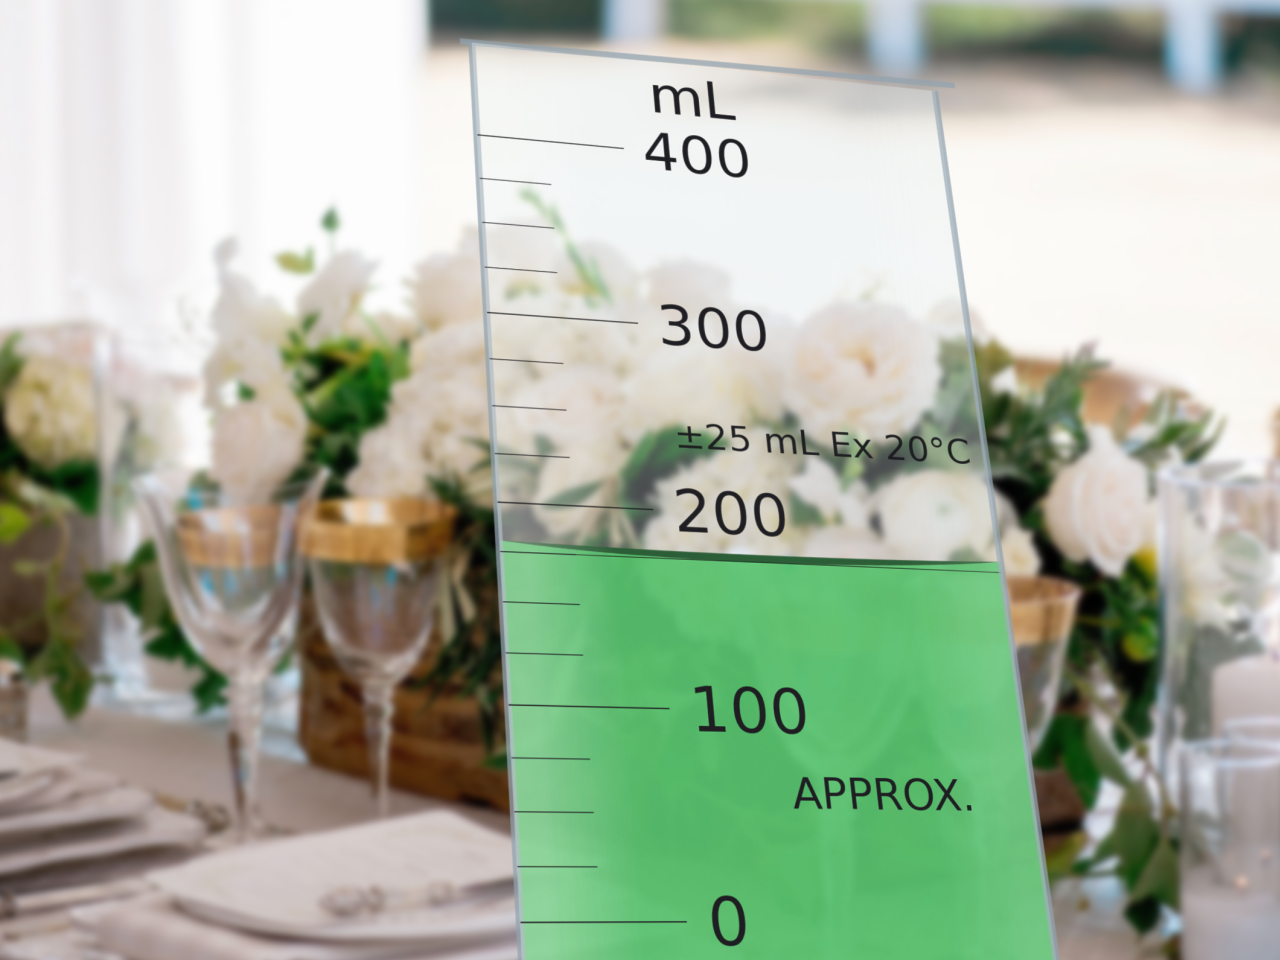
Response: {"value": 175, "unit": "mL"}
